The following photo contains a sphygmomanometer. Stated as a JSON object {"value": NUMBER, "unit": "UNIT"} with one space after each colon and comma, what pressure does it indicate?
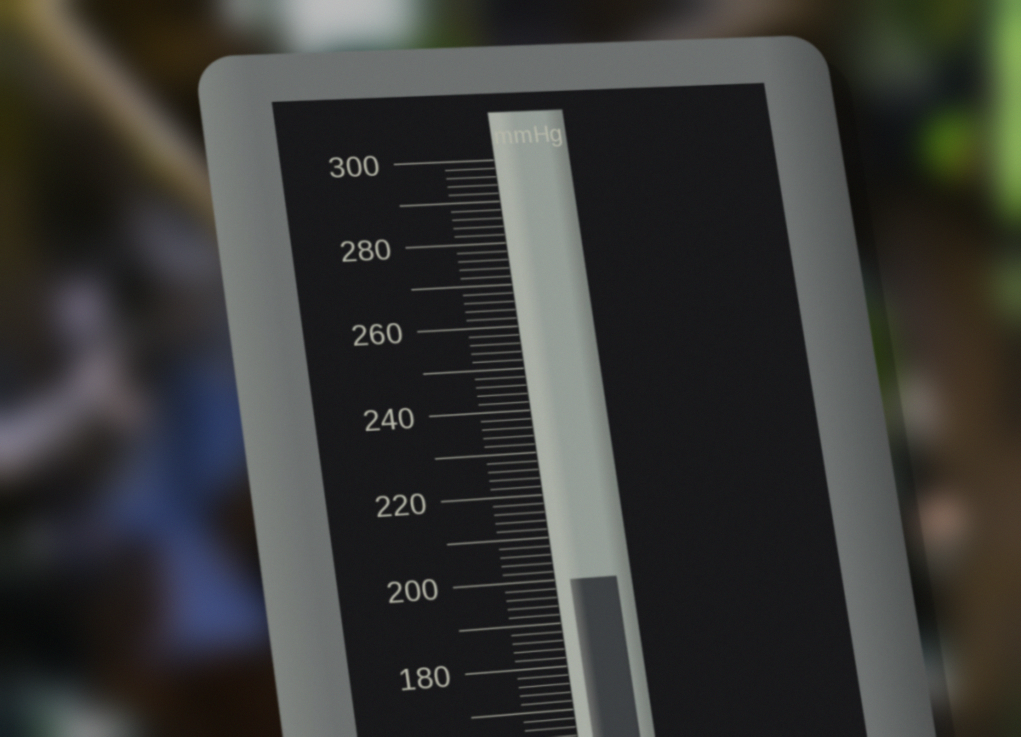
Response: {"value": 200, "unit": "mmHg"}
